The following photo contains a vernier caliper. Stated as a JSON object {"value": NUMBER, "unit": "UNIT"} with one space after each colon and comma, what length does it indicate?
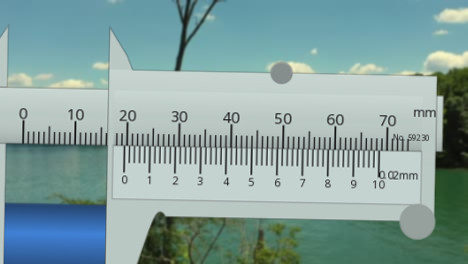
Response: {"value": 19.5, "unit": "mm"}
